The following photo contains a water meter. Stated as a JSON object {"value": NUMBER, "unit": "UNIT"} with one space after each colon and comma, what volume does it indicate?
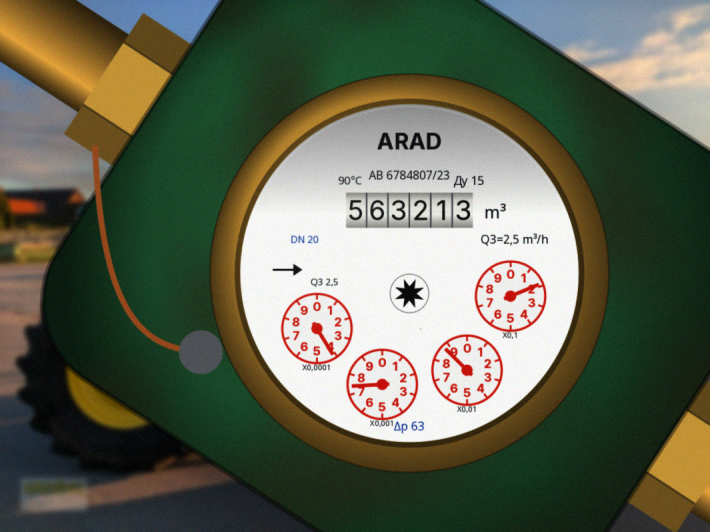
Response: {"value": 563213.1874, "unit": "m³"}
